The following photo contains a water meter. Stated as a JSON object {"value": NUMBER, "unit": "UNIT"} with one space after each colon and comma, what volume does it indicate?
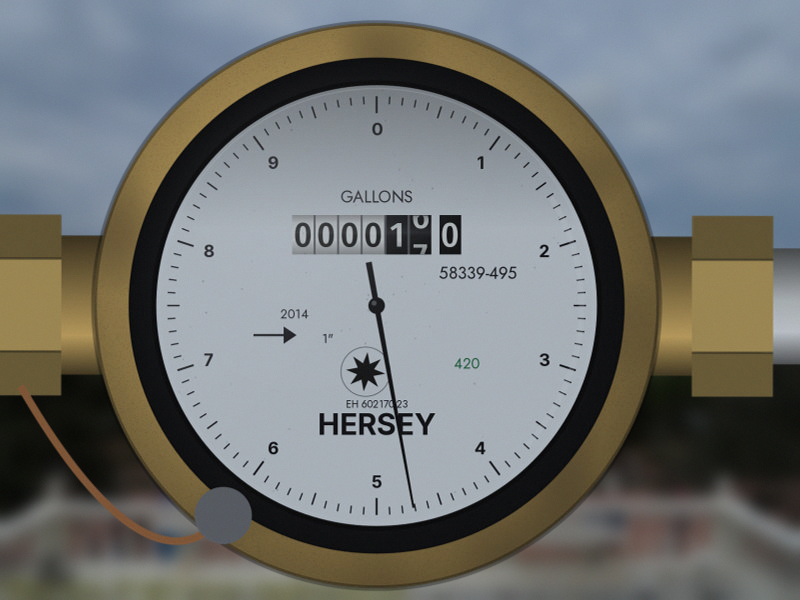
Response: {"value": 164.7, "unit": "gal"}
